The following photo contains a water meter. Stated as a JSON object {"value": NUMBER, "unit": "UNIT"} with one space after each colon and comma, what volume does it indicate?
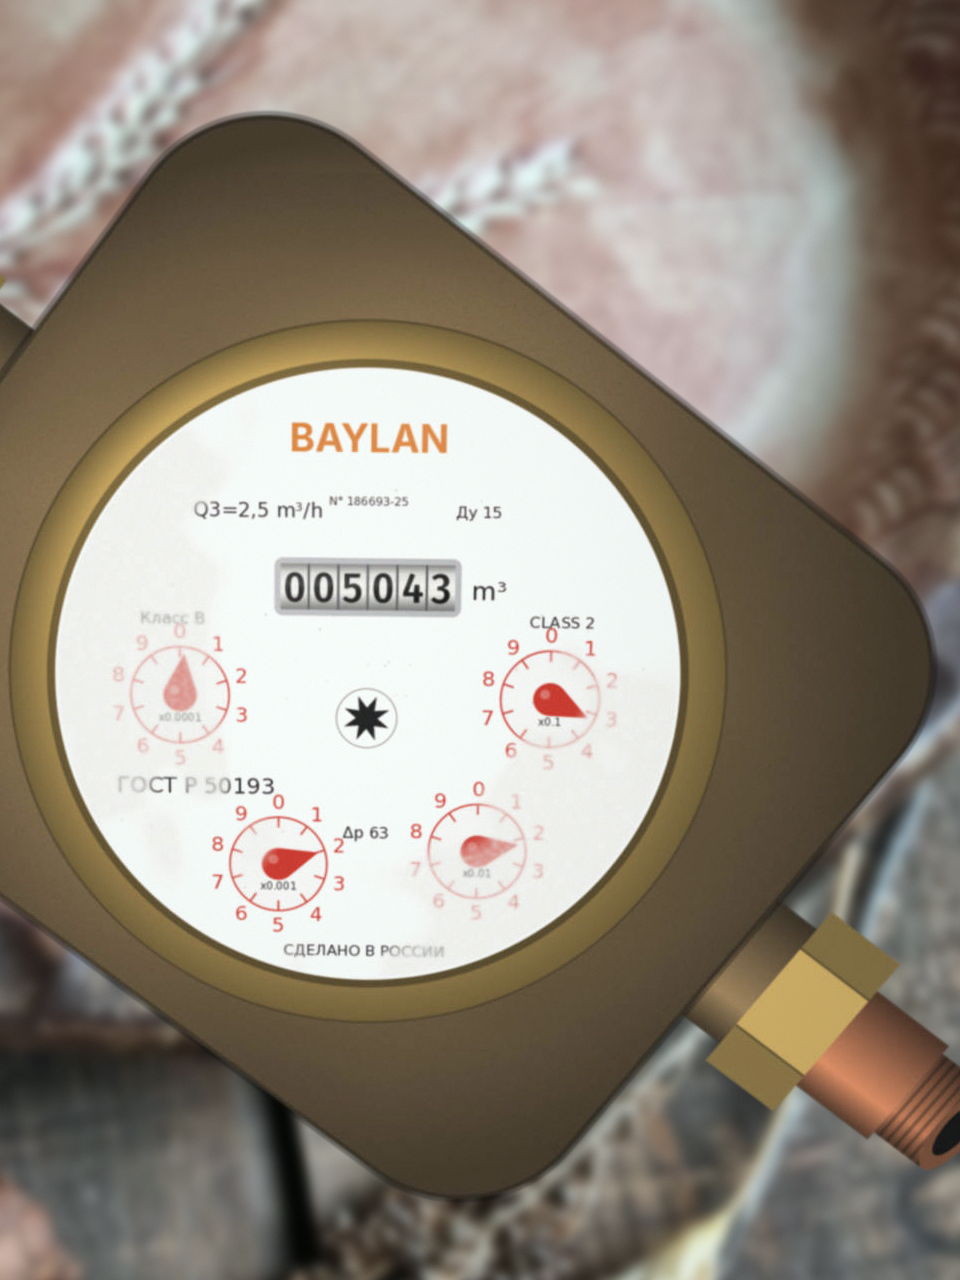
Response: {"value": 5043.3220, "unit": "m³"}
